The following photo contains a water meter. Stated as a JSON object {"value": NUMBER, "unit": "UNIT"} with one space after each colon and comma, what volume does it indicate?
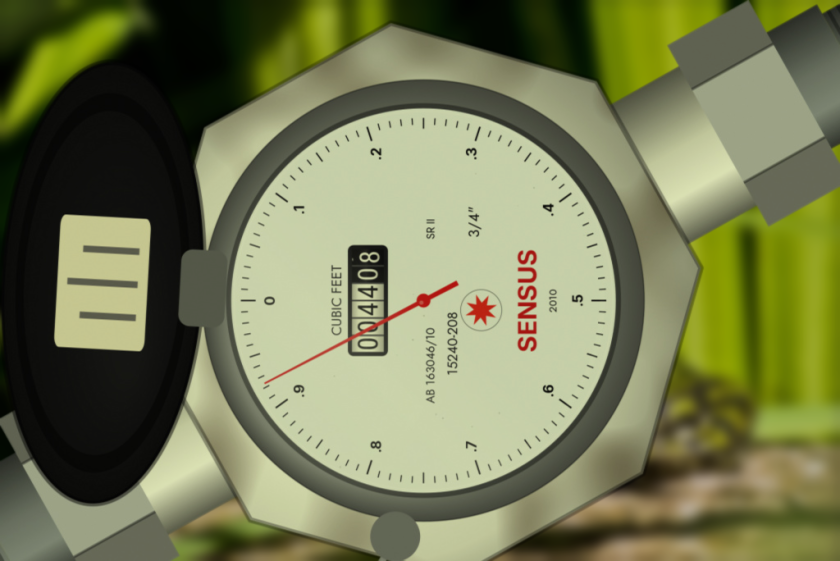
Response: {"value": 4407.92, "unit": "ft³"}
